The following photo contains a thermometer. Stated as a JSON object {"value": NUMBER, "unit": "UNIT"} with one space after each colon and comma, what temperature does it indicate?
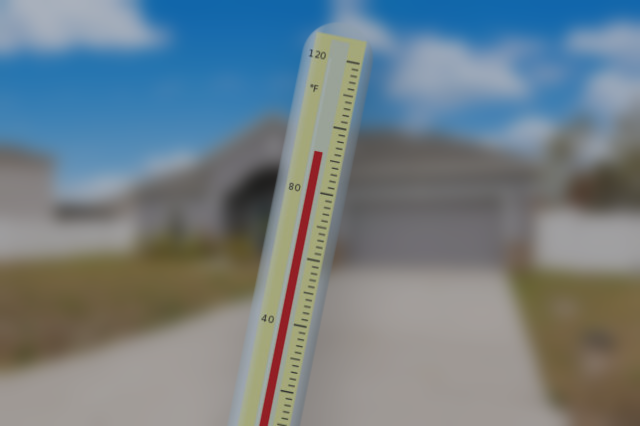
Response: {"value": 92, "unit": "°F"}
